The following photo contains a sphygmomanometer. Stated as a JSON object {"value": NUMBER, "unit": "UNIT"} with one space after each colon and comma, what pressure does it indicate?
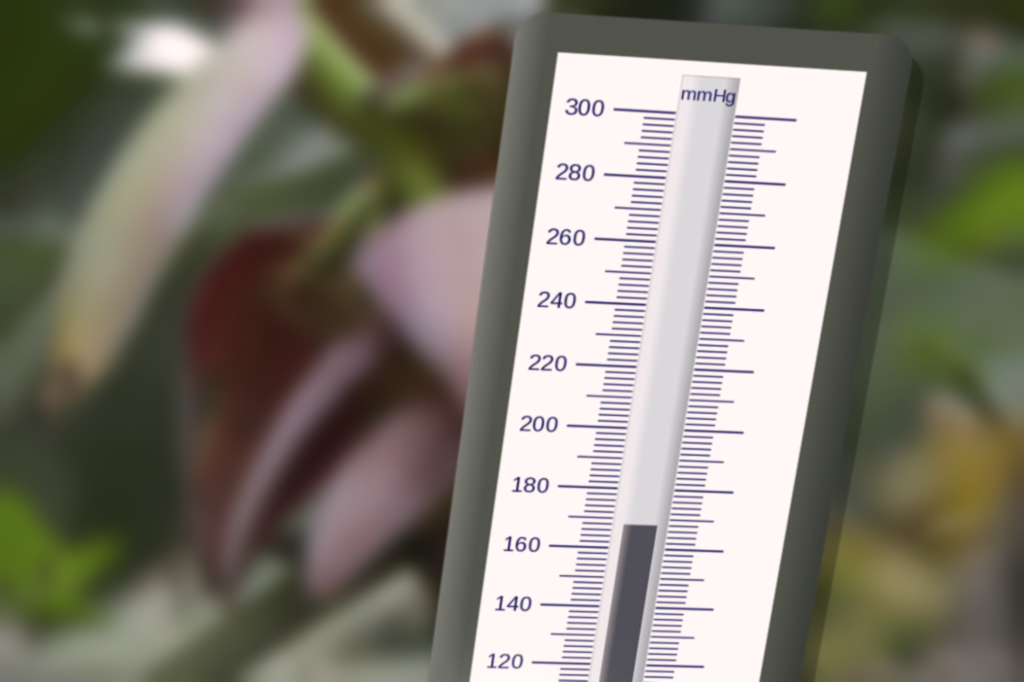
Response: {"value": 168, "unit": "mmHg"}
